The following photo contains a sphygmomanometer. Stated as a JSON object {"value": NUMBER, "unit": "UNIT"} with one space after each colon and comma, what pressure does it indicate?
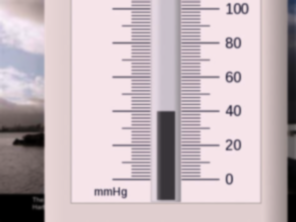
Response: {"value": 40, "unit": "mmHg"}
